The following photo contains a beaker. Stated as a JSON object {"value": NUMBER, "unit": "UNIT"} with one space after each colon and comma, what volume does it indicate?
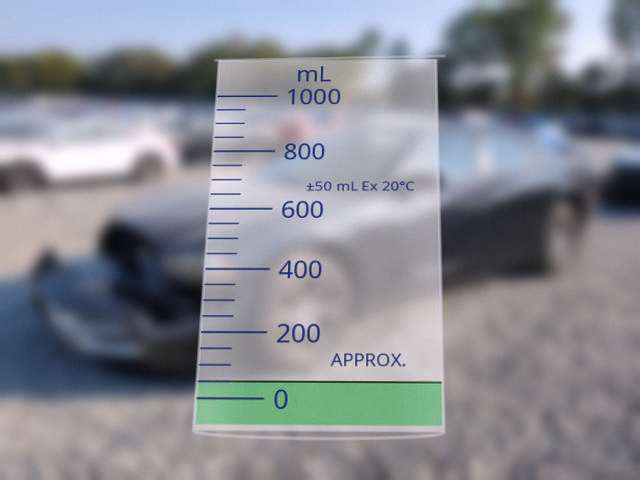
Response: {"value": 50, "unit": "mL"}
